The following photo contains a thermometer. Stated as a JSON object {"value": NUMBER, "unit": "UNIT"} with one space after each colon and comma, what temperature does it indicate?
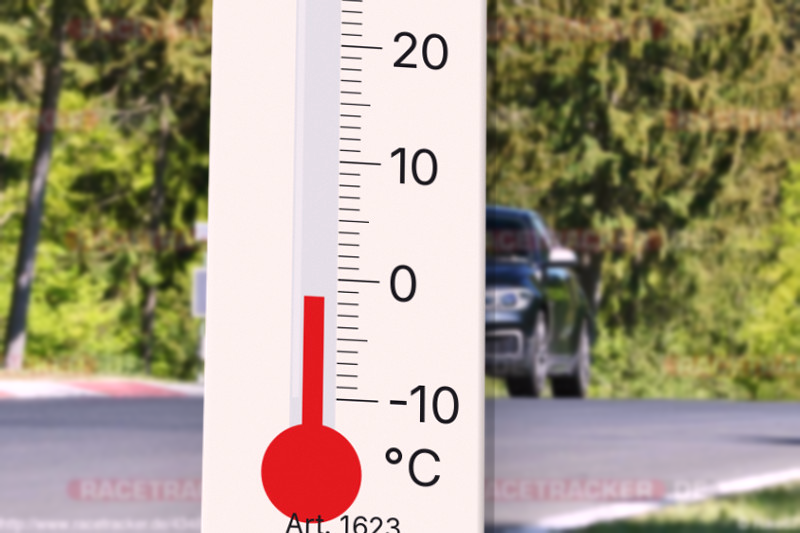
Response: {"value": -1.5, "unit": "°C"}
